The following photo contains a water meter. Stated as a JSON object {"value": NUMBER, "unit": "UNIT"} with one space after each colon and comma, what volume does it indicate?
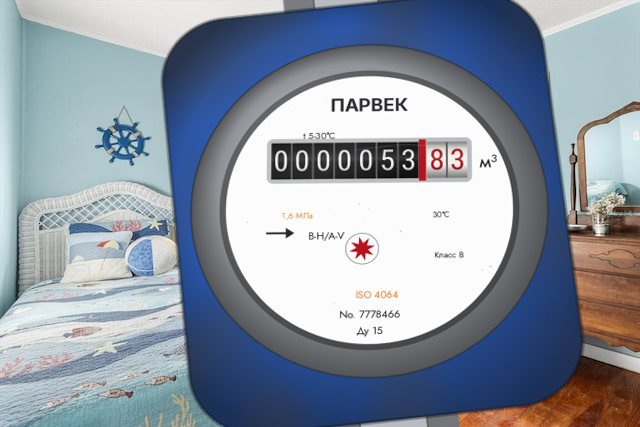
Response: {"value": 53.83, "unit": "m³"}
